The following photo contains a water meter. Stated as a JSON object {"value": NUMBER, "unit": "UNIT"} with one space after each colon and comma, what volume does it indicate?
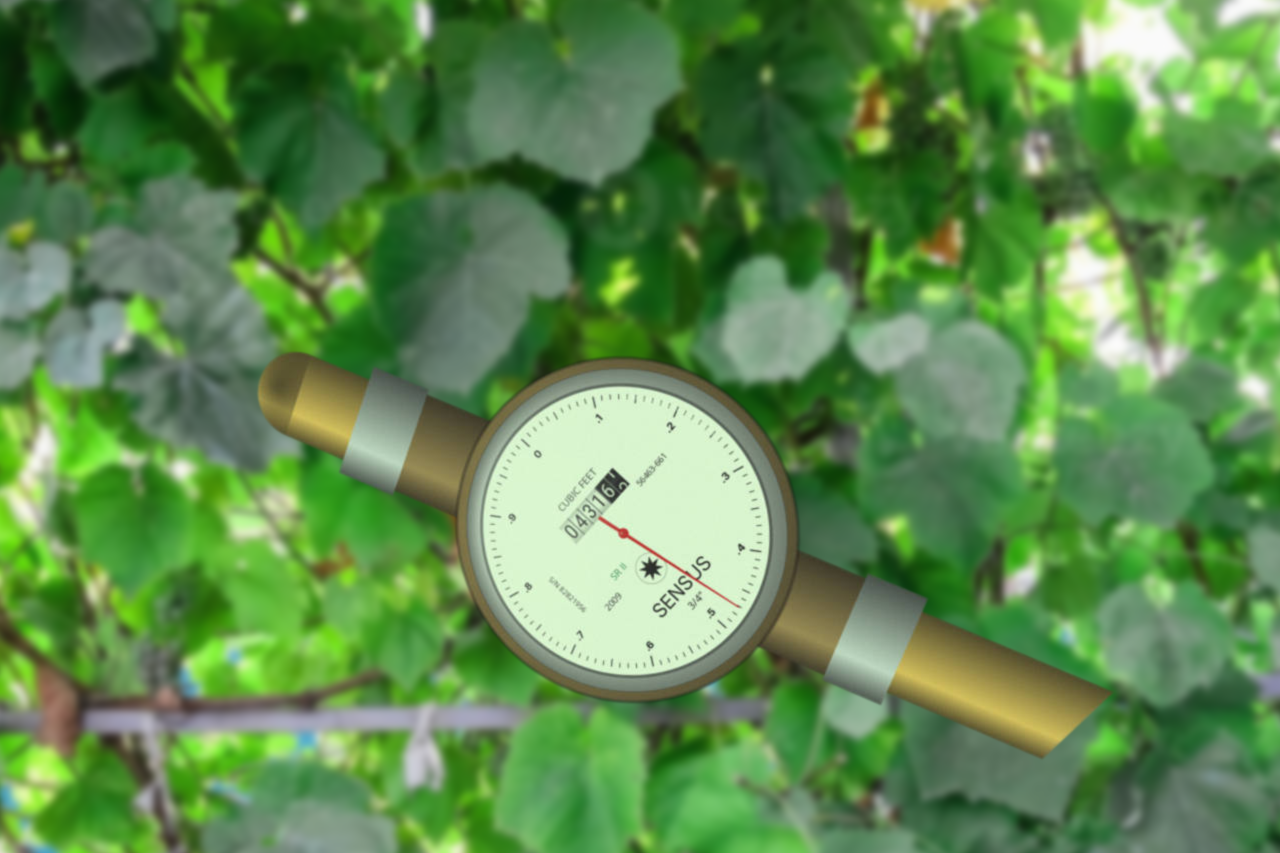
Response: {"value": 43161.47, "unit": "ft³"}
